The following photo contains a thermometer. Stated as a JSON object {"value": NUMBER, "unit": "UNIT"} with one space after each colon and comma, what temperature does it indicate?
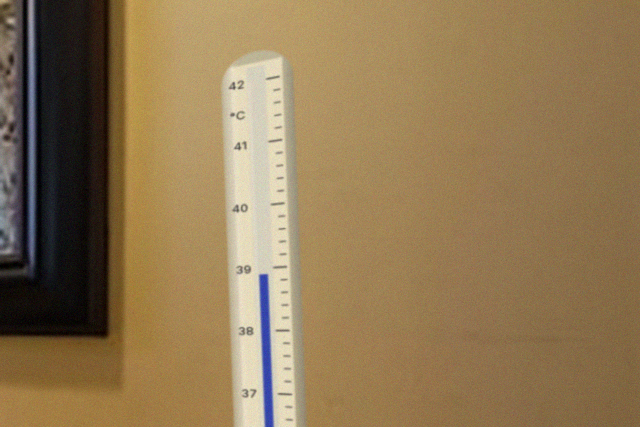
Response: {"value": 38.9, "unit": "°C"}
